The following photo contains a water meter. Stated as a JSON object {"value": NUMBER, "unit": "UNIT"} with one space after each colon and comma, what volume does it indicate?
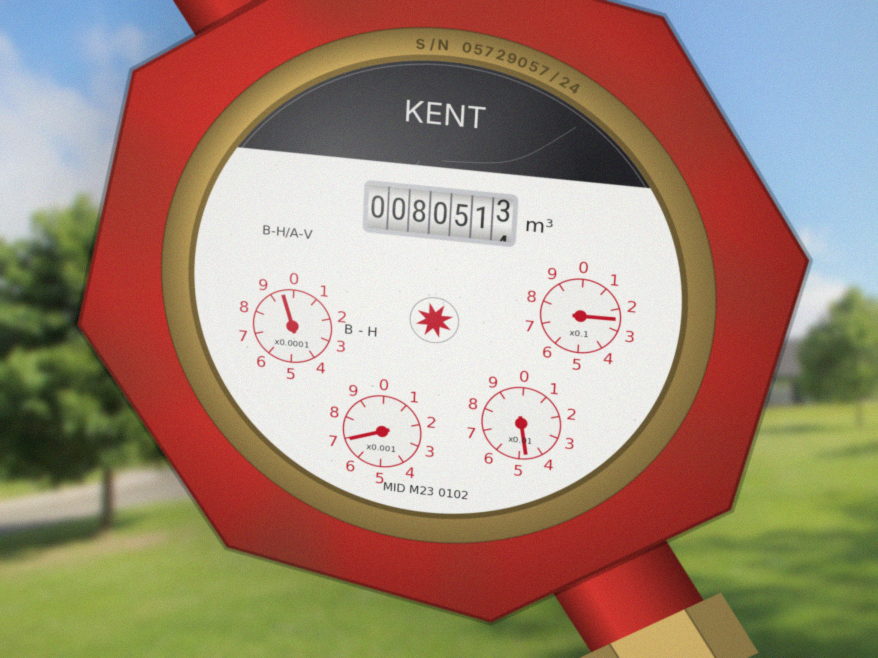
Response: {"value": 80513.2469, "unit": "m³"}
